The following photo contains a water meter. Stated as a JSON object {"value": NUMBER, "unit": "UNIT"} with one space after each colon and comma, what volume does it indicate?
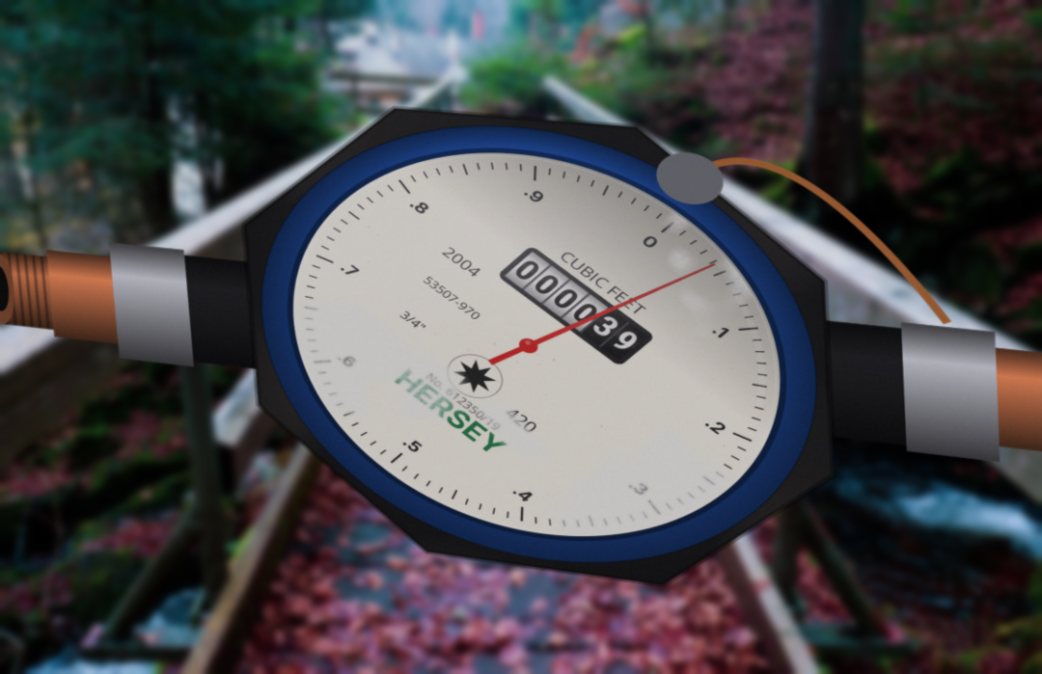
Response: {"value": 39.04, "unit": "ft³"}
